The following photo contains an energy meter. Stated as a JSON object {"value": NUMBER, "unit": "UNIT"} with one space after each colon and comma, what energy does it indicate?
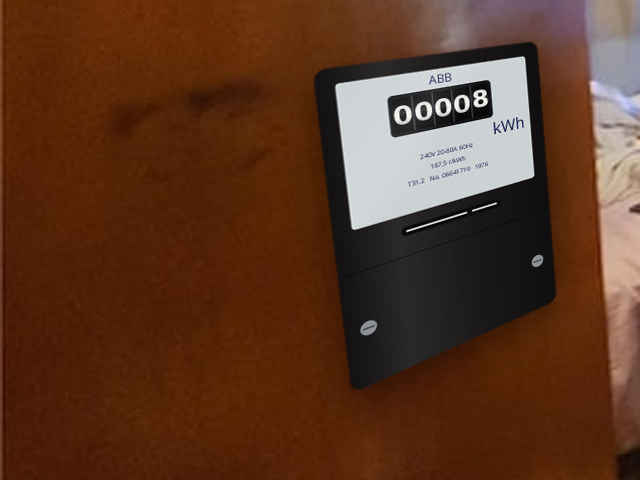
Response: {"value": 8, "unit": "kWh"}
